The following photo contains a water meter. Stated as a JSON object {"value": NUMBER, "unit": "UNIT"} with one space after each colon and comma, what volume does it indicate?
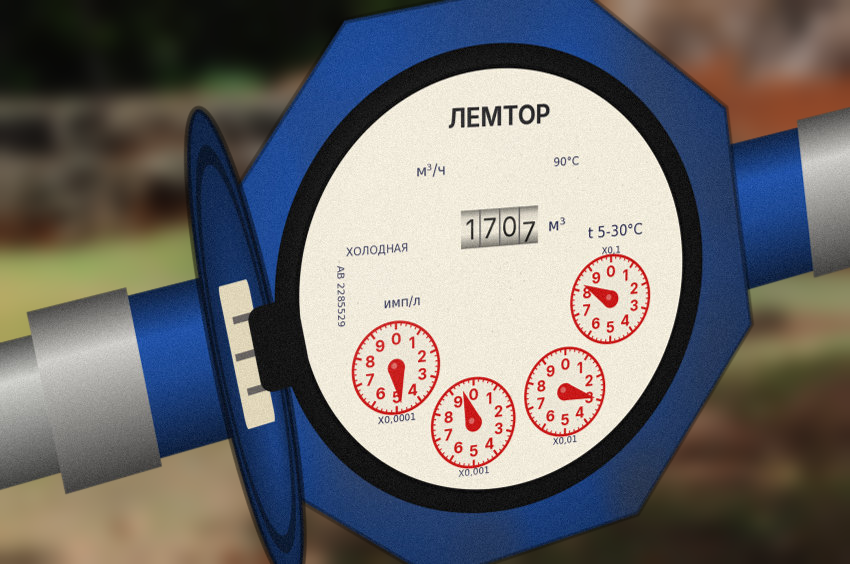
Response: {"value": 1706.8294, "unit": "m³"}
